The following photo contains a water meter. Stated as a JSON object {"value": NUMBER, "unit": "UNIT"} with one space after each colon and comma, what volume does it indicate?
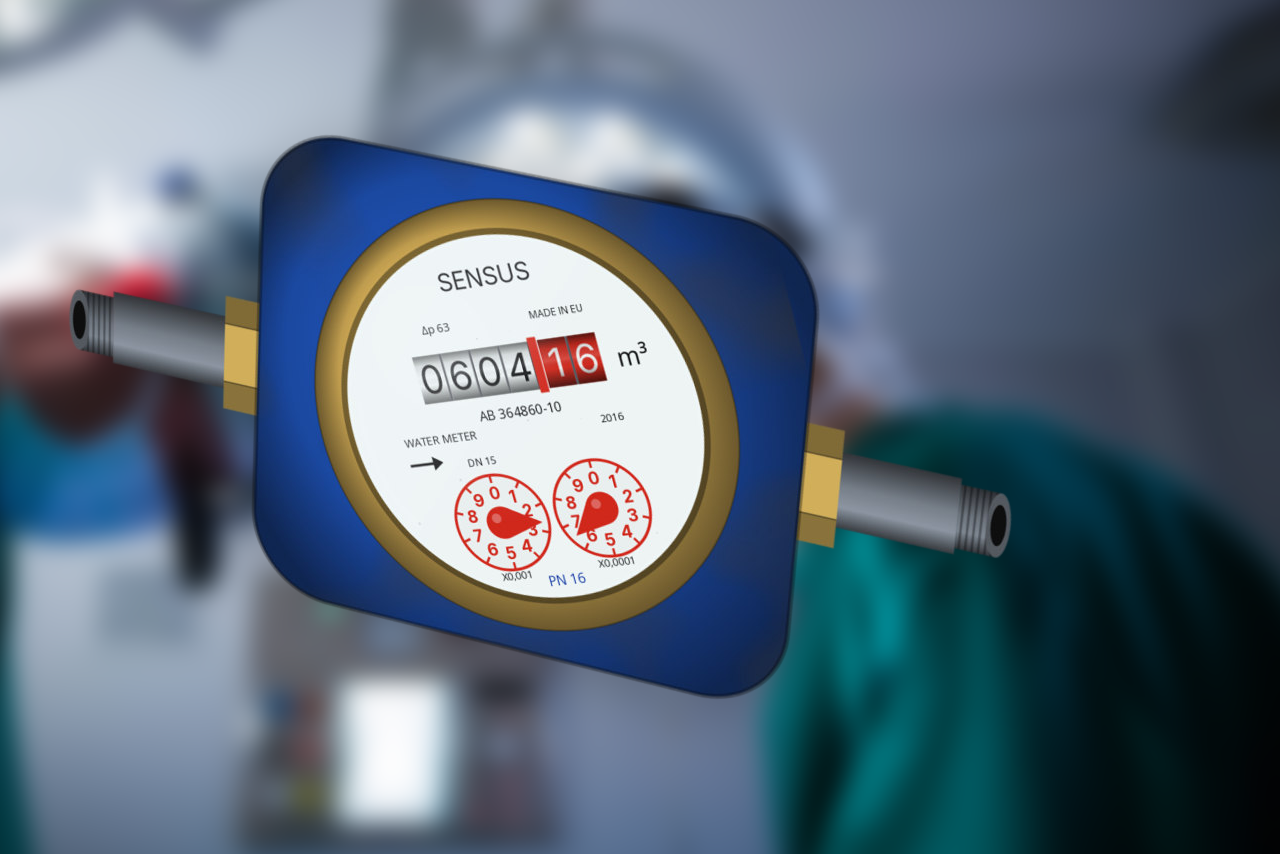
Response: {"value": 604.1626, "unit": "m³"}
